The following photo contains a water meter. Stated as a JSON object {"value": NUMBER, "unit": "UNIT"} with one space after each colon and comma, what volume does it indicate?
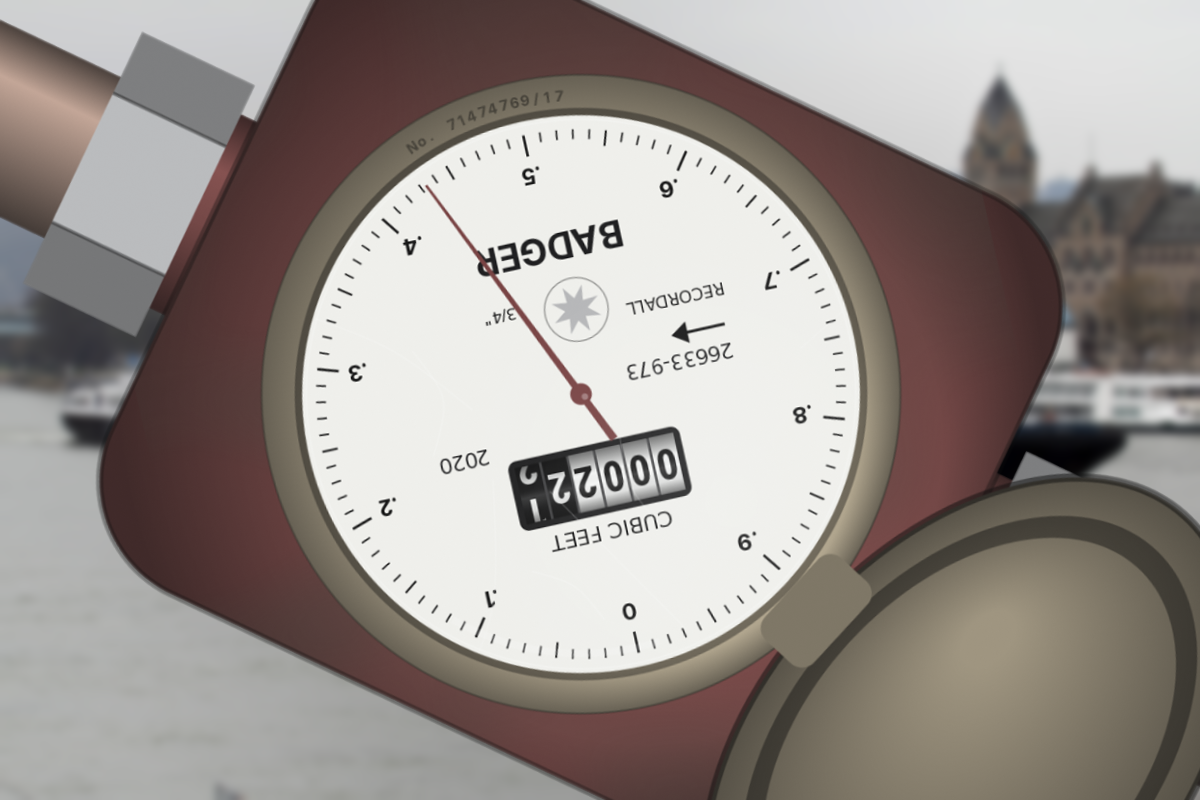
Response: {"value": 221.43, "unit": "ft³"}
